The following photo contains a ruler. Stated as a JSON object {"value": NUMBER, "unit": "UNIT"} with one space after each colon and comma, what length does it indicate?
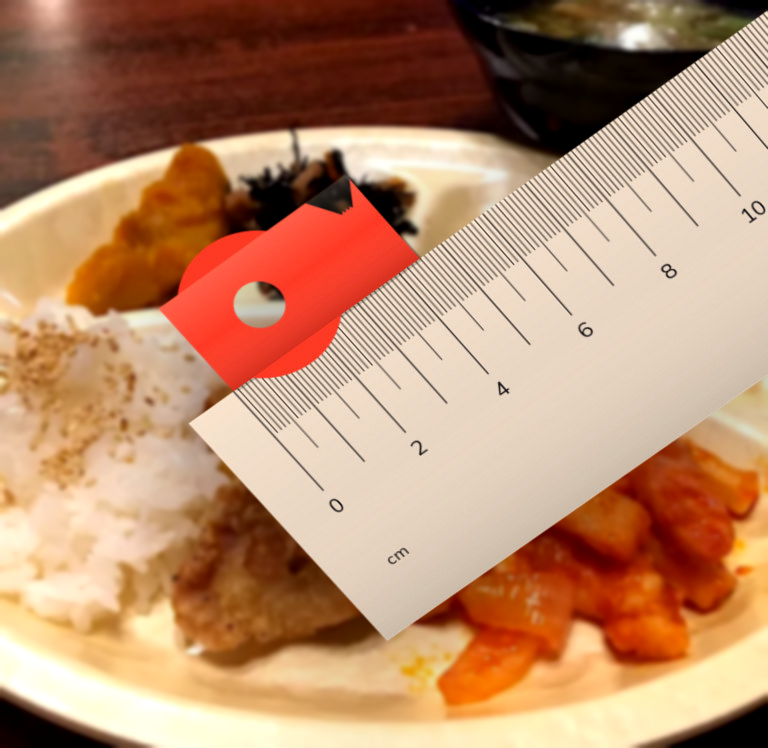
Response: {"value": 4.5, "unit": "cm"}
